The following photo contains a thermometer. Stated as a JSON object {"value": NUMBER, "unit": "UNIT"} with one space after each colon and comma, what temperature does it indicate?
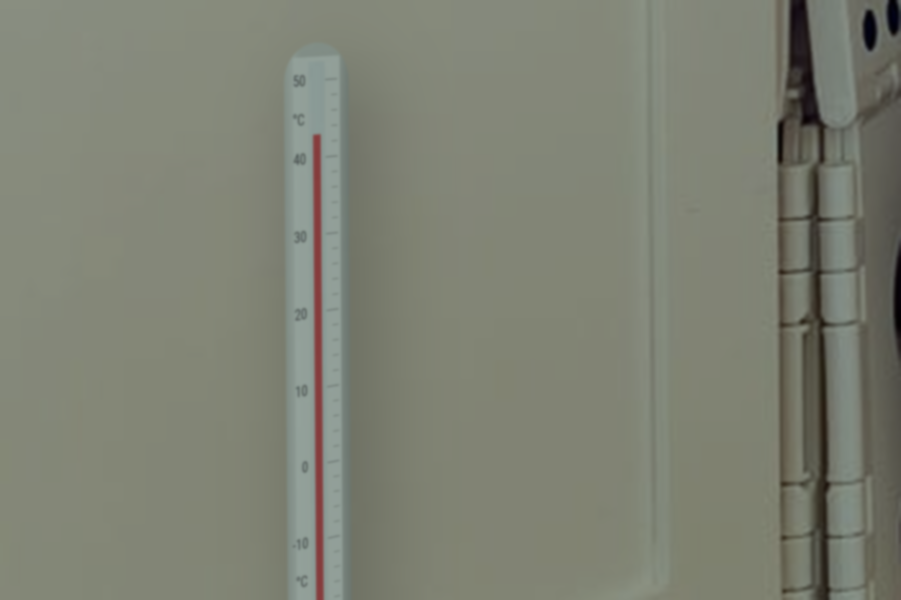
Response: {"value": 43, "unit": "°C"}
